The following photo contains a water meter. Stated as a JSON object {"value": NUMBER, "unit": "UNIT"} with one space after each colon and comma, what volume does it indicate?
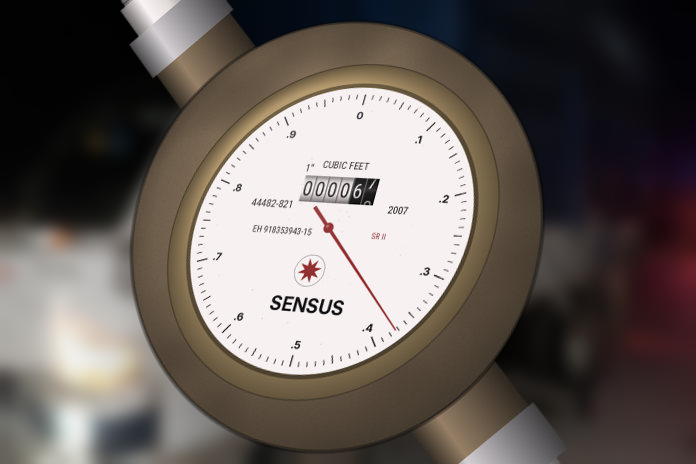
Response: {"value": 67.37, "unit": "ft³"}
